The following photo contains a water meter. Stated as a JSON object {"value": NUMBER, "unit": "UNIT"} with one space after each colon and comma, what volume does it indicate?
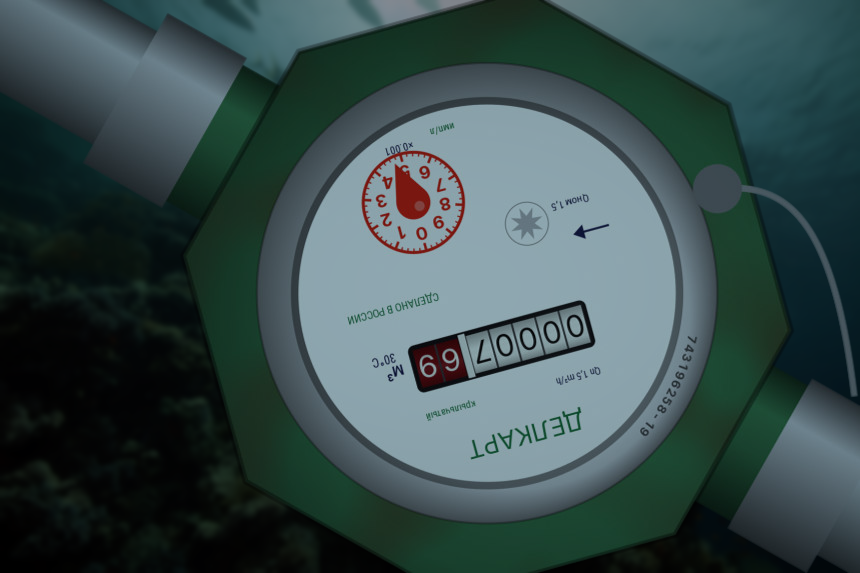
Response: {"value": 7.694, "unit": "m³"}
